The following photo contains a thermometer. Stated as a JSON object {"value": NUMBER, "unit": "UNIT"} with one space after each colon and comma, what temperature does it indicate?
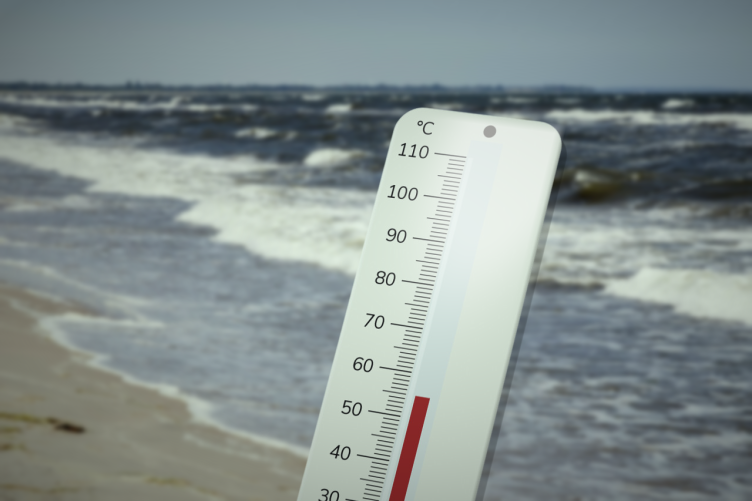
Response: {"value": 55, "unit": "°C"}
